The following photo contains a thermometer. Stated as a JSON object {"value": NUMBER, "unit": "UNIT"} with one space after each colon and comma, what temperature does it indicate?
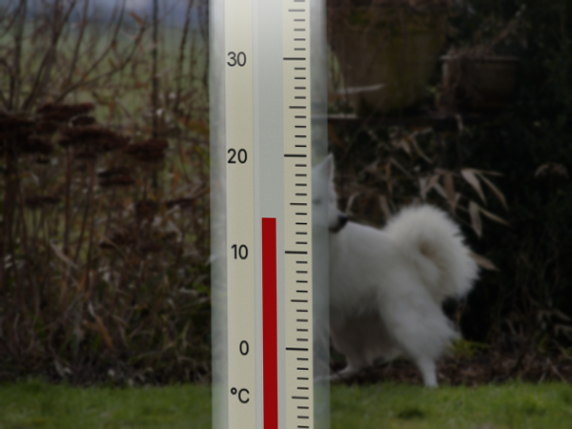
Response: {"value": 13.5, "unit": "°C"}
